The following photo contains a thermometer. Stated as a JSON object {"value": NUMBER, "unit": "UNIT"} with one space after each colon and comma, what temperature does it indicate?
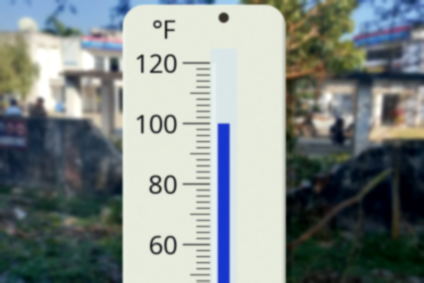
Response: {"value": 100, "unit": "°F"}
